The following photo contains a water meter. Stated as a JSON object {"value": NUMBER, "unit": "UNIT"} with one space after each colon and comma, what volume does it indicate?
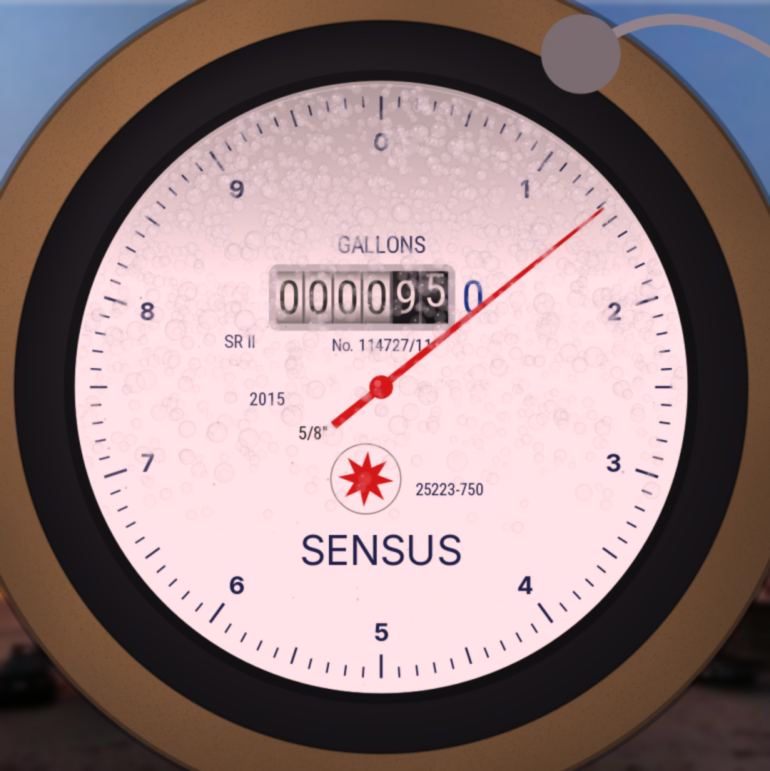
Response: {"value": 951.4, "unit": "gal"}
